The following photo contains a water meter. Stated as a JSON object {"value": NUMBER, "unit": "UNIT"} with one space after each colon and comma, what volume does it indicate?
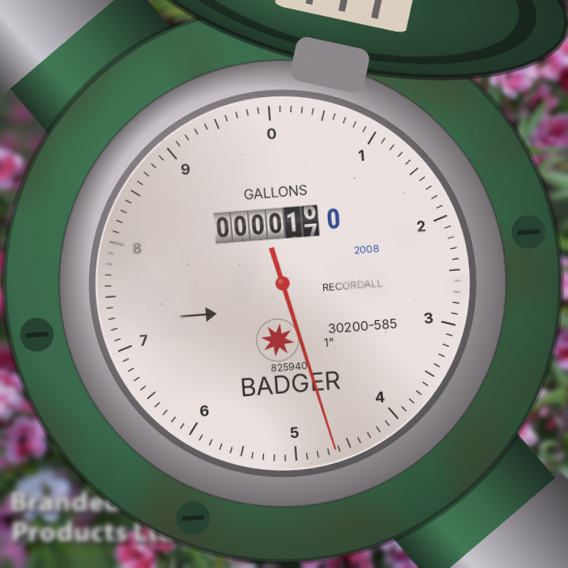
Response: {"value": 164.6, "unit": "gal"}
